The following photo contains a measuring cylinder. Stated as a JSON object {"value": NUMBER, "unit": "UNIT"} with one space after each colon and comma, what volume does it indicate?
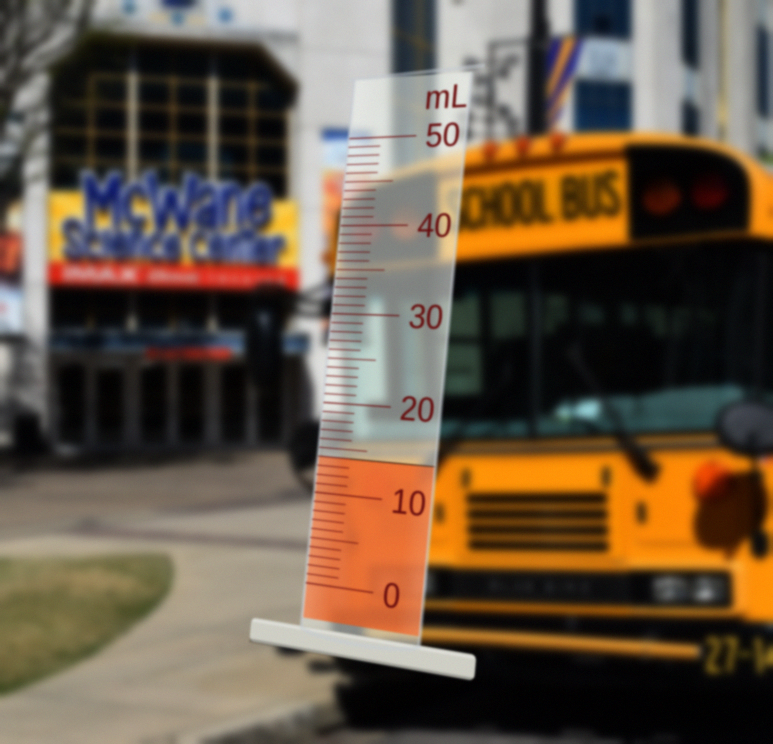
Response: {"value": 14, "unit": "mL"}
